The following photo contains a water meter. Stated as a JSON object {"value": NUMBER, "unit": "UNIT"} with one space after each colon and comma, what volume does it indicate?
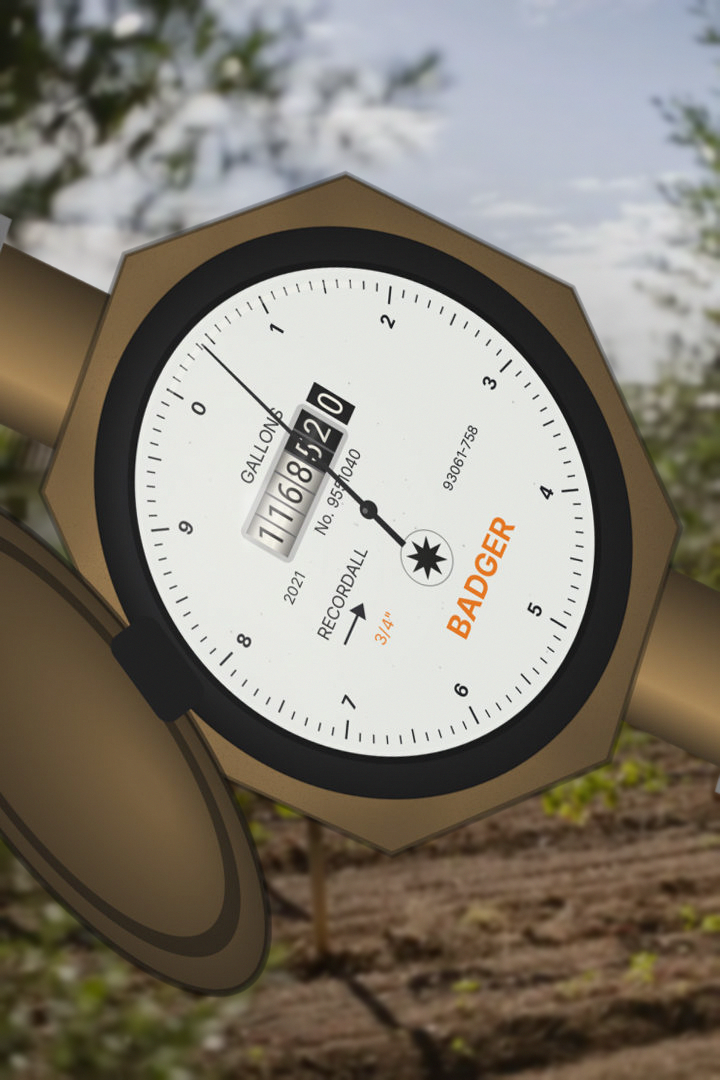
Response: {"value": 1168520.4, "unit": "gal"}
